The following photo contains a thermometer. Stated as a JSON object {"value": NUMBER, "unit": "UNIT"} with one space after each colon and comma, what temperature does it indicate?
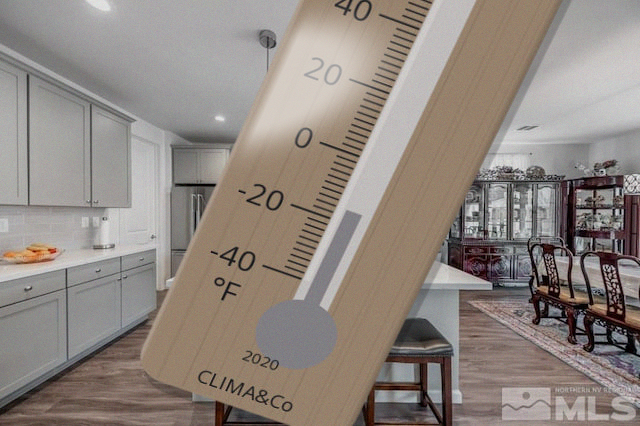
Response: {"value": -16, "unit": "°F"}
